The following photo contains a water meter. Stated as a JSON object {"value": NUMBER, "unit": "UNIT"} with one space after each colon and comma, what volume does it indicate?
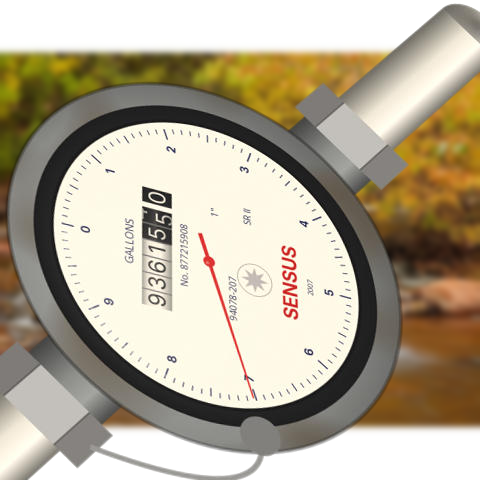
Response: {"value": 9361547.0, "unit": "gal"}
